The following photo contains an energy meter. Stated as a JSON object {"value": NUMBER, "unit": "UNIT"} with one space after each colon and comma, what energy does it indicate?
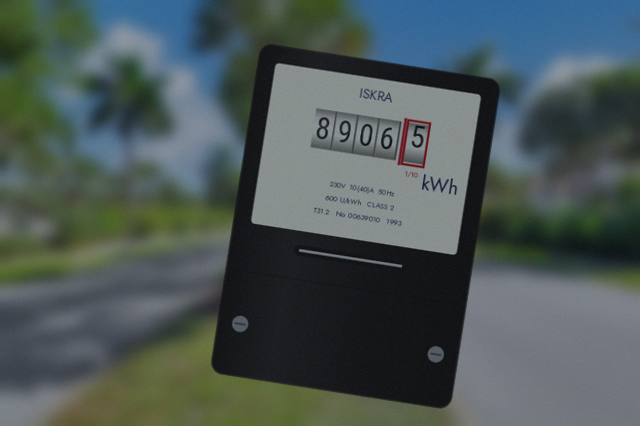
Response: {"value": 8906.5, "unit": "kWh"}
